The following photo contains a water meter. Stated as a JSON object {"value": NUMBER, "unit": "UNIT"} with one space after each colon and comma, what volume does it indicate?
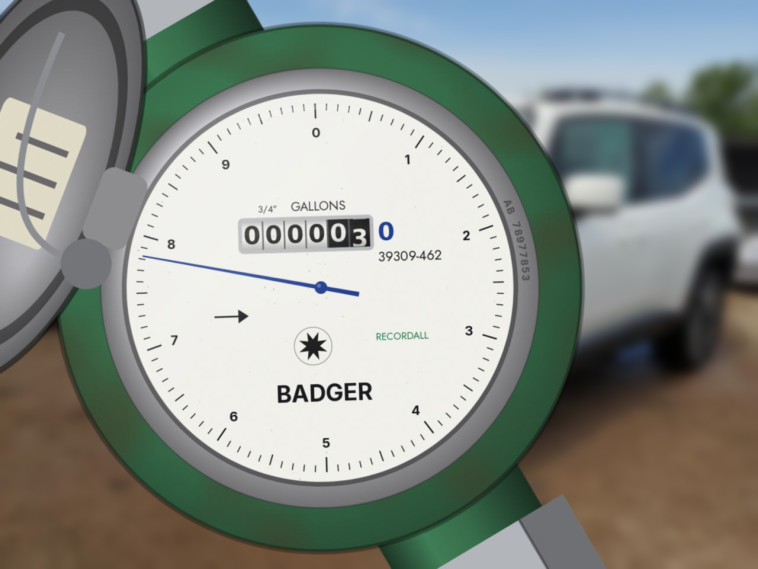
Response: {"value": 27.8, "unit": "gal"}
